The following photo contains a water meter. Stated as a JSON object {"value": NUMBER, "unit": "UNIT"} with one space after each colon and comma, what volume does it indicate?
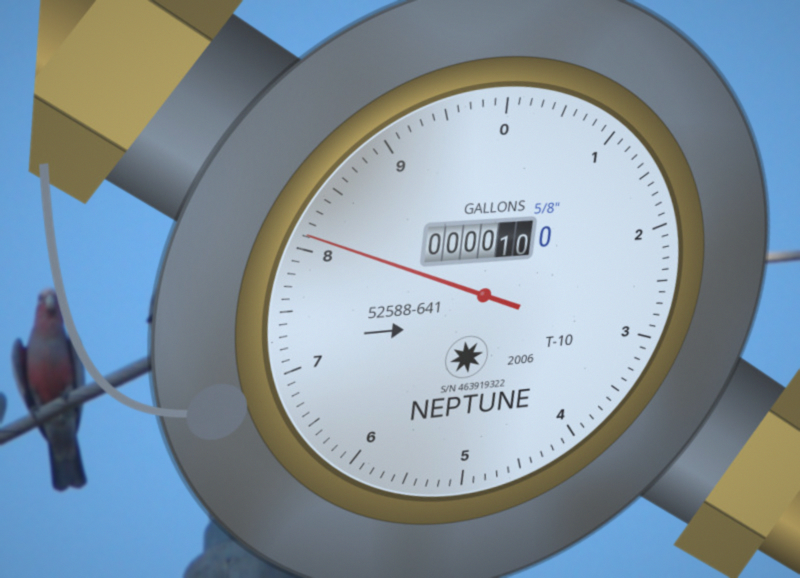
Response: {"value": 98.1, "unit": "gal"}
